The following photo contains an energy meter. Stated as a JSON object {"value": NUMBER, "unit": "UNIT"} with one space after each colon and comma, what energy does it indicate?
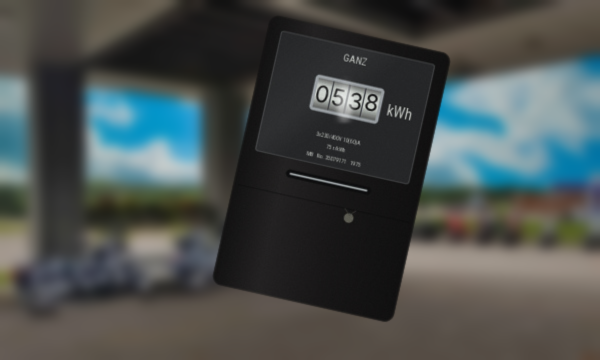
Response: {"value": 538, "unit": "kWh"}
